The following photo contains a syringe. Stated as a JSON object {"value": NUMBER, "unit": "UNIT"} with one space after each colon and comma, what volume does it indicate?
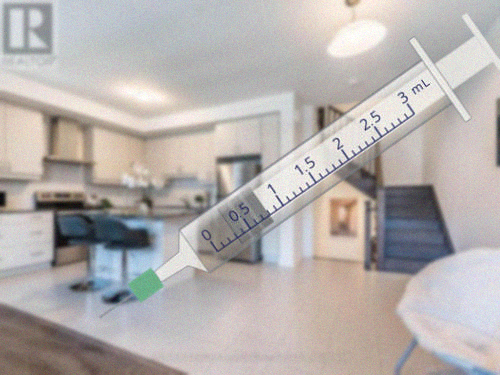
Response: {"value": 0.3, "unit": "mL"}
